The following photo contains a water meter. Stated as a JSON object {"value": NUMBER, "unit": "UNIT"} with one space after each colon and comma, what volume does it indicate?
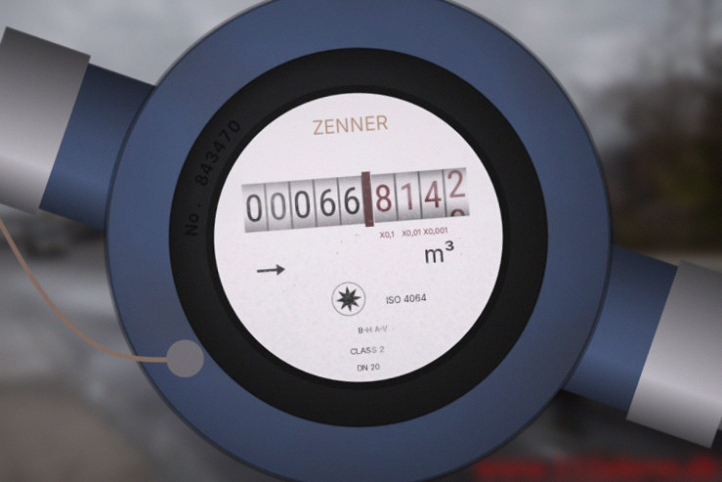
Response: {"value": 66.8142, "unit": "m³"}
